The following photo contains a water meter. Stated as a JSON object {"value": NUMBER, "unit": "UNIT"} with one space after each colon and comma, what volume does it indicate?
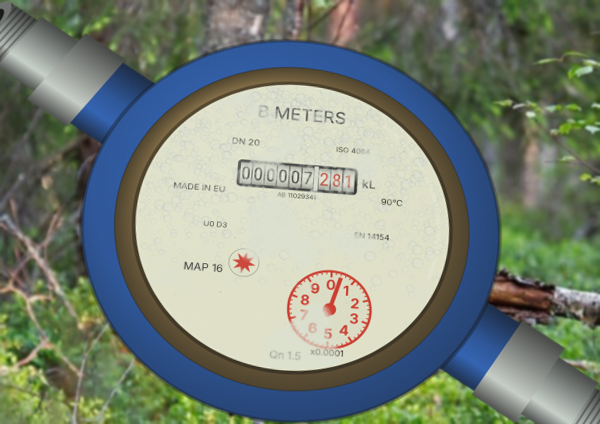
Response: {"value": 7.2810, "unit": "kL"}
